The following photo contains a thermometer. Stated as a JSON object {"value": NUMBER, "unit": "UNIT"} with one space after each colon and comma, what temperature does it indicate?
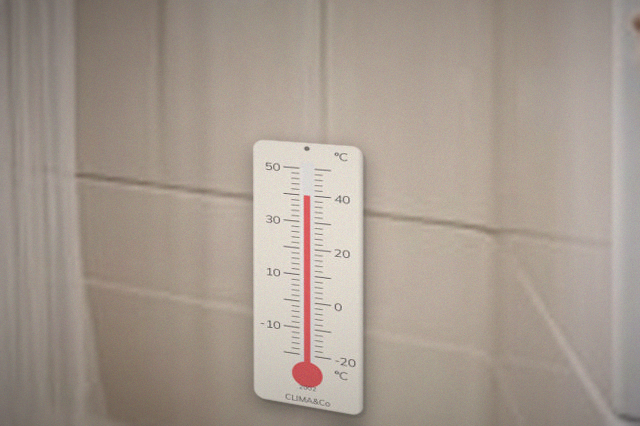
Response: {"value": 40, "unit": "°C"}
